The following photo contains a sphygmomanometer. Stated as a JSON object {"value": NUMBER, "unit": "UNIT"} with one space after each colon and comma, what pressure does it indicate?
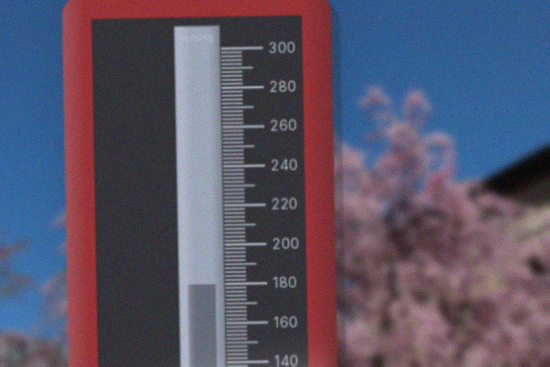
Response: {"value": 180, "unit": "mmHg"}
